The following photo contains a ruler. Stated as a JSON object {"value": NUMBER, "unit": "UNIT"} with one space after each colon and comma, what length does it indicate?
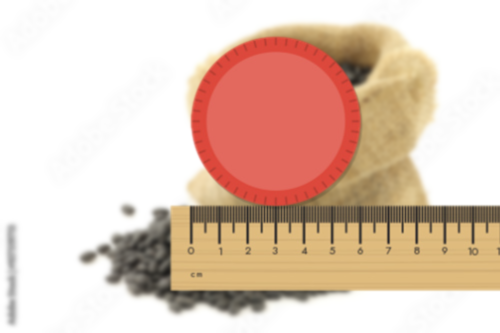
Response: {"value": 6, "unit": "cm"}
